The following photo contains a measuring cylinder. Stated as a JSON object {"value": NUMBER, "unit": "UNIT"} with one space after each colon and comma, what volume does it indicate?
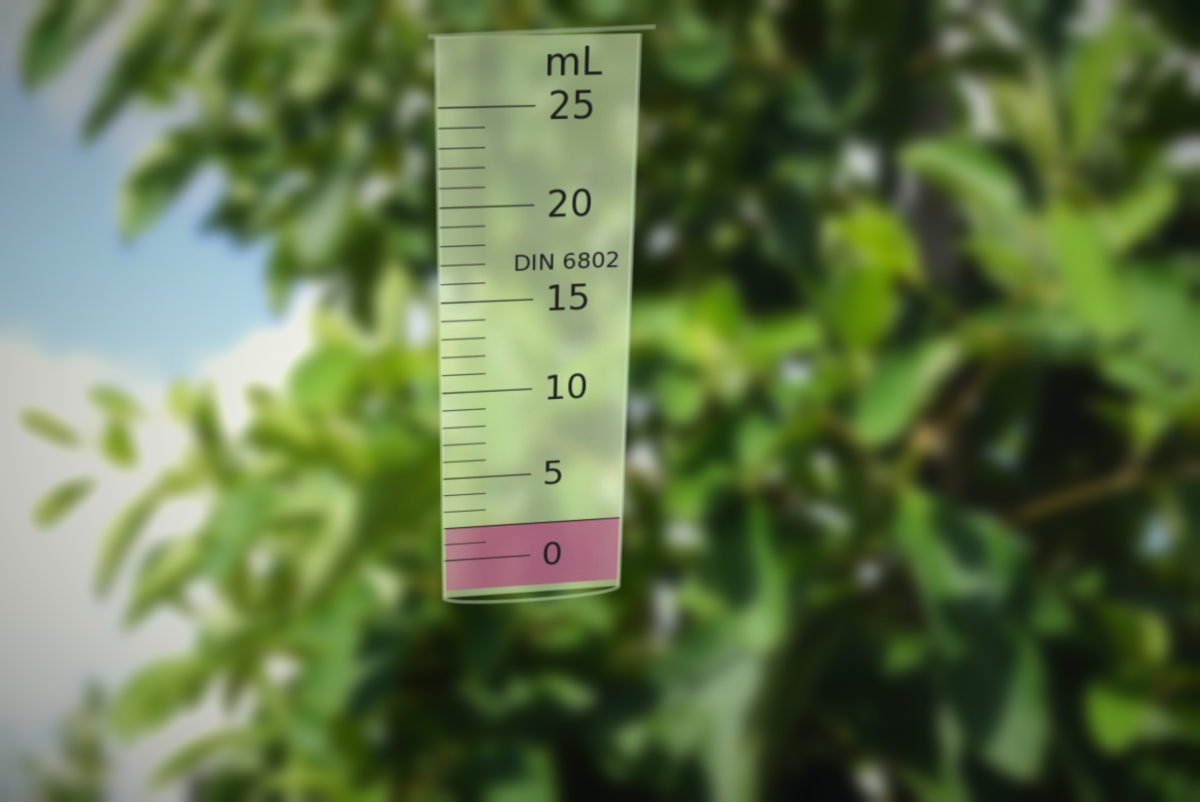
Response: {"value": 2, "unit": "mL"}
